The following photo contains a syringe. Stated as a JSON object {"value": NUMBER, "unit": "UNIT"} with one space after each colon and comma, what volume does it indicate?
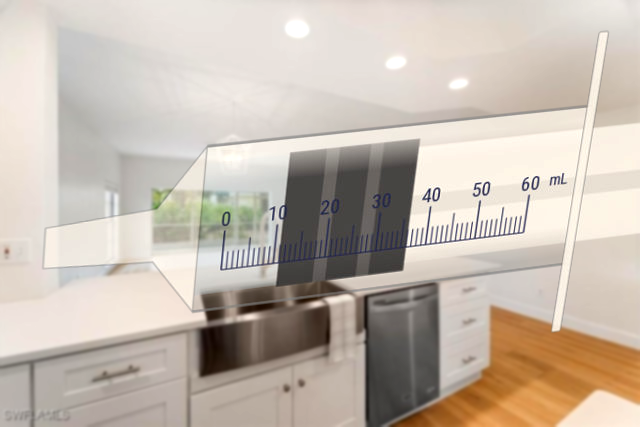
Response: {"value": 11, "unit": "mL"}
